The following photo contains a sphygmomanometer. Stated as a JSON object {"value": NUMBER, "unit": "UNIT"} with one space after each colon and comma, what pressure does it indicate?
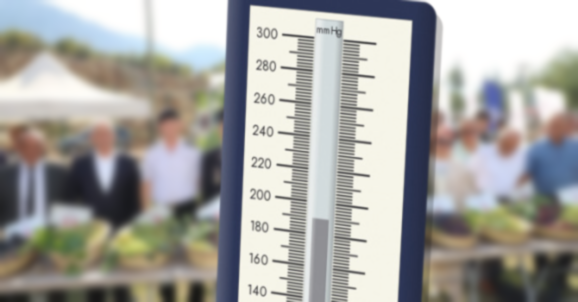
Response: {"value": 190, "unit": "mmHg"}
